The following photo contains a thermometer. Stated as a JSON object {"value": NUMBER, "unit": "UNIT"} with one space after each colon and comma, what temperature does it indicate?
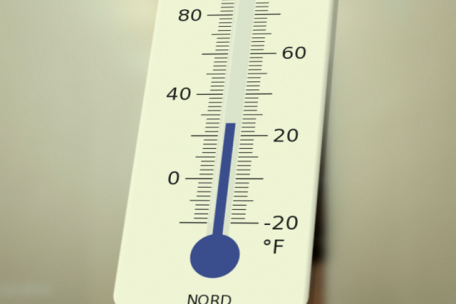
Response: {"value": 26, "unit": "°F"}
